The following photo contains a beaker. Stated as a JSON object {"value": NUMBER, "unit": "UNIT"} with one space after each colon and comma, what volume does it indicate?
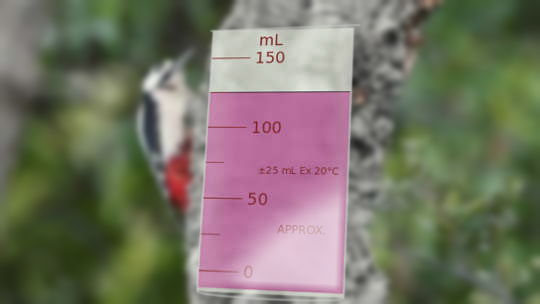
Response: {"value": 125, "unit": "mL"}
